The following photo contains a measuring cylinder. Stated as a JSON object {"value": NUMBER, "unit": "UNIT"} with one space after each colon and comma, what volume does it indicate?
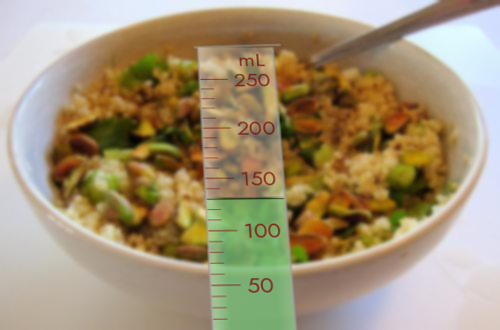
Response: {"value": 130, "unit": "mL"}
